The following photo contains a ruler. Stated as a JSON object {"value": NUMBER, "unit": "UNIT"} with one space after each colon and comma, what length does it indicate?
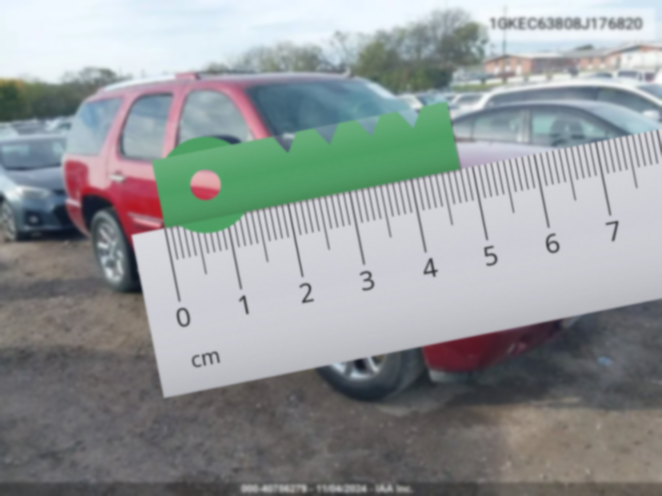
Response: {"value": 4.8, "unit": "cm"}
